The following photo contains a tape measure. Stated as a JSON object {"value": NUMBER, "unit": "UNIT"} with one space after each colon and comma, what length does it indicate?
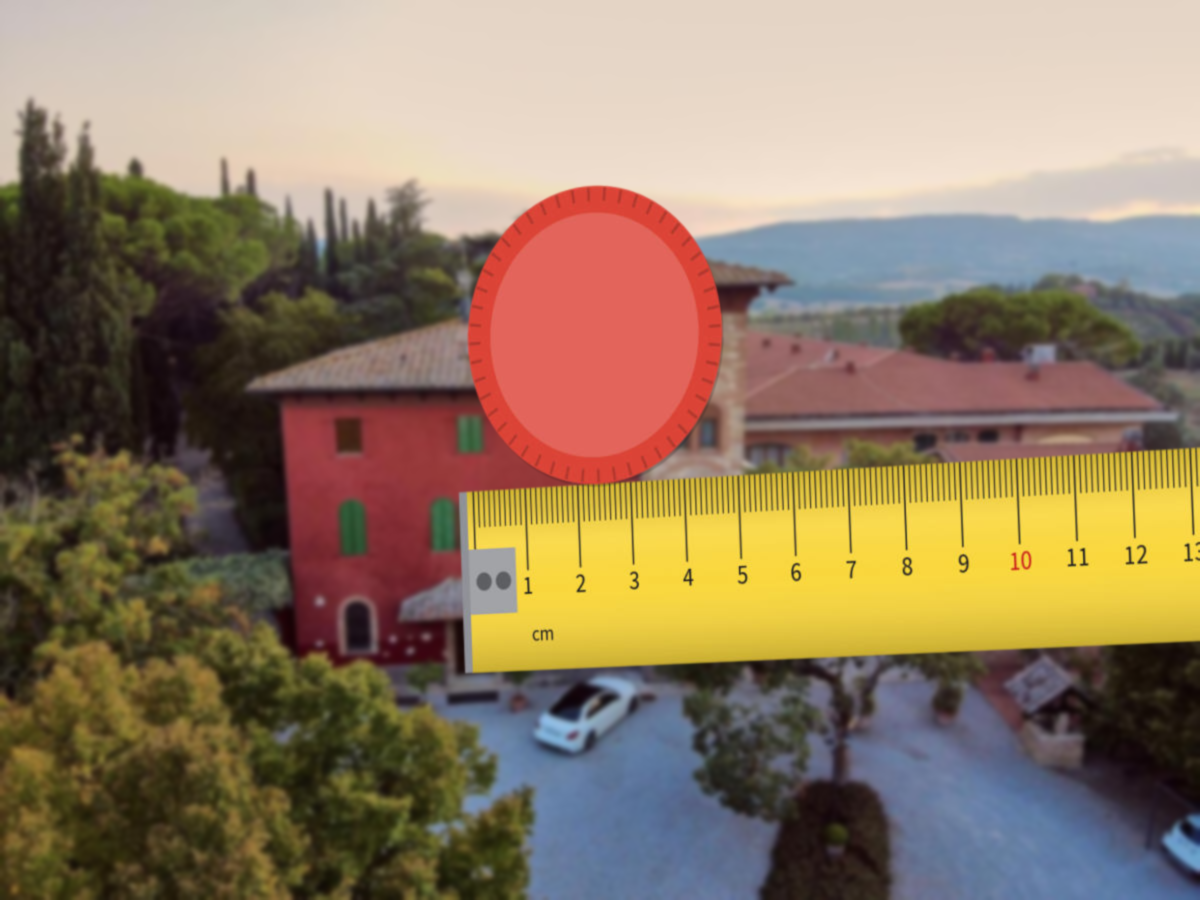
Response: {"value": 4.8, "unit": "cm"}
